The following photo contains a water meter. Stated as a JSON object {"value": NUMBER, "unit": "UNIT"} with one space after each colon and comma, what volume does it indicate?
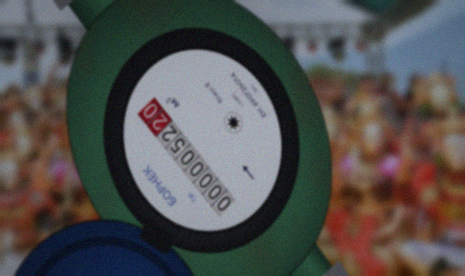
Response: {"value": 52.20, "unit": "m³"}
